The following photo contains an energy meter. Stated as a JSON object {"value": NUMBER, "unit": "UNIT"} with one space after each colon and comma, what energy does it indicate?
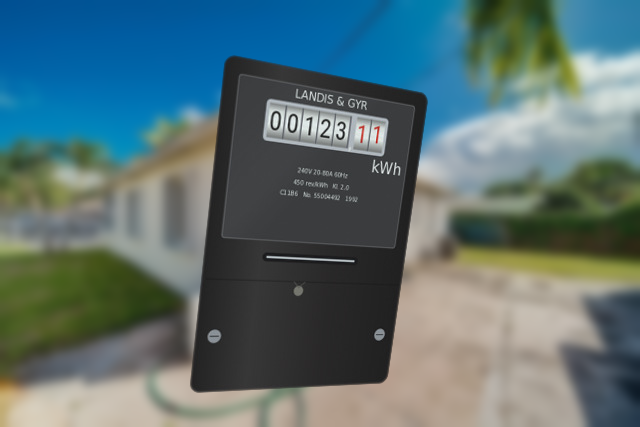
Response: {"value": 123.11, "unit": "kWh"}
